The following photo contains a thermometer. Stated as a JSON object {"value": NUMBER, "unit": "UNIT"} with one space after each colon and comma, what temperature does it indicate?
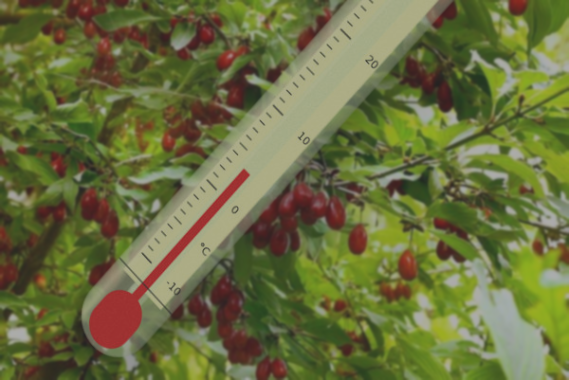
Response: {"value": 3.5, "unit": "°C"}
